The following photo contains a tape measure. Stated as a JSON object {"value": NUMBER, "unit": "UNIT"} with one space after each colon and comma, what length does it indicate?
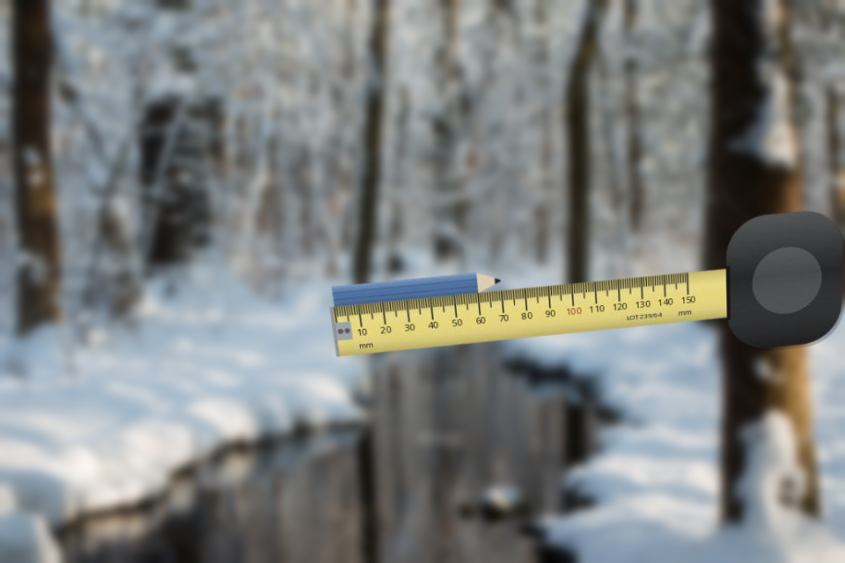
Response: {"value": 70, "unit": "mm"}
